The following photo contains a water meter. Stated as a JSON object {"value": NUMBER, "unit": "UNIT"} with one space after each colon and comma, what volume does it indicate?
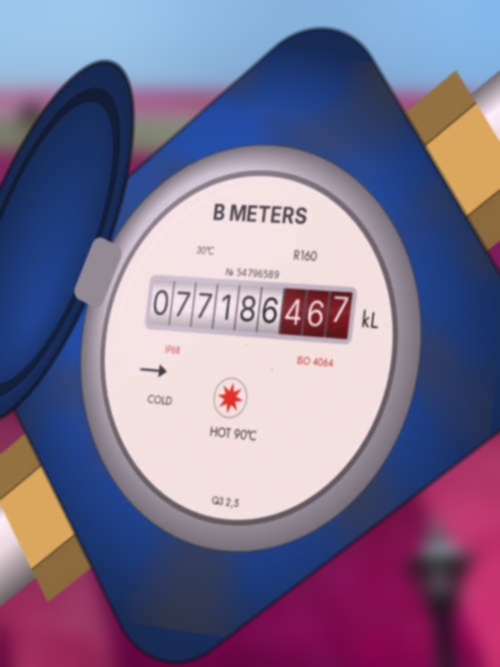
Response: {"value": 77186.467, "unit": "kL"}
